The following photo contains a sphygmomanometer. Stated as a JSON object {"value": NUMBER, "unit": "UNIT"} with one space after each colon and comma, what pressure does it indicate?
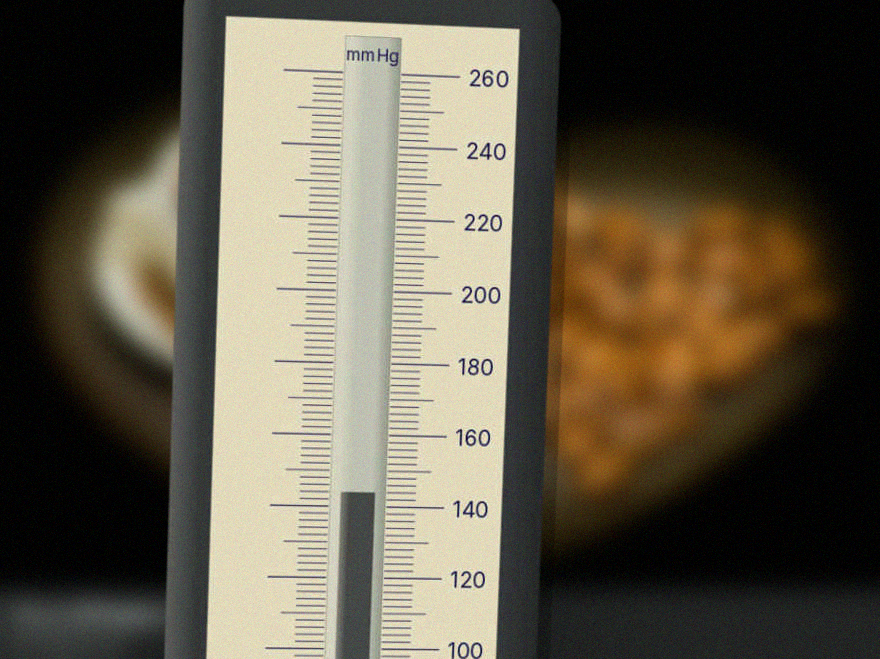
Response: {"value": 144, "unit": "mmHg"}
